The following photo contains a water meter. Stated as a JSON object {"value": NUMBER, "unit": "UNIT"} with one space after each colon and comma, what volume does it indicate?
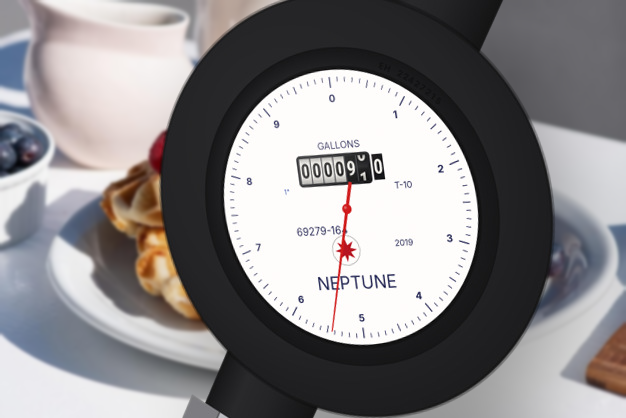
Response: {"value": 905.4, "unit": "gal"}
